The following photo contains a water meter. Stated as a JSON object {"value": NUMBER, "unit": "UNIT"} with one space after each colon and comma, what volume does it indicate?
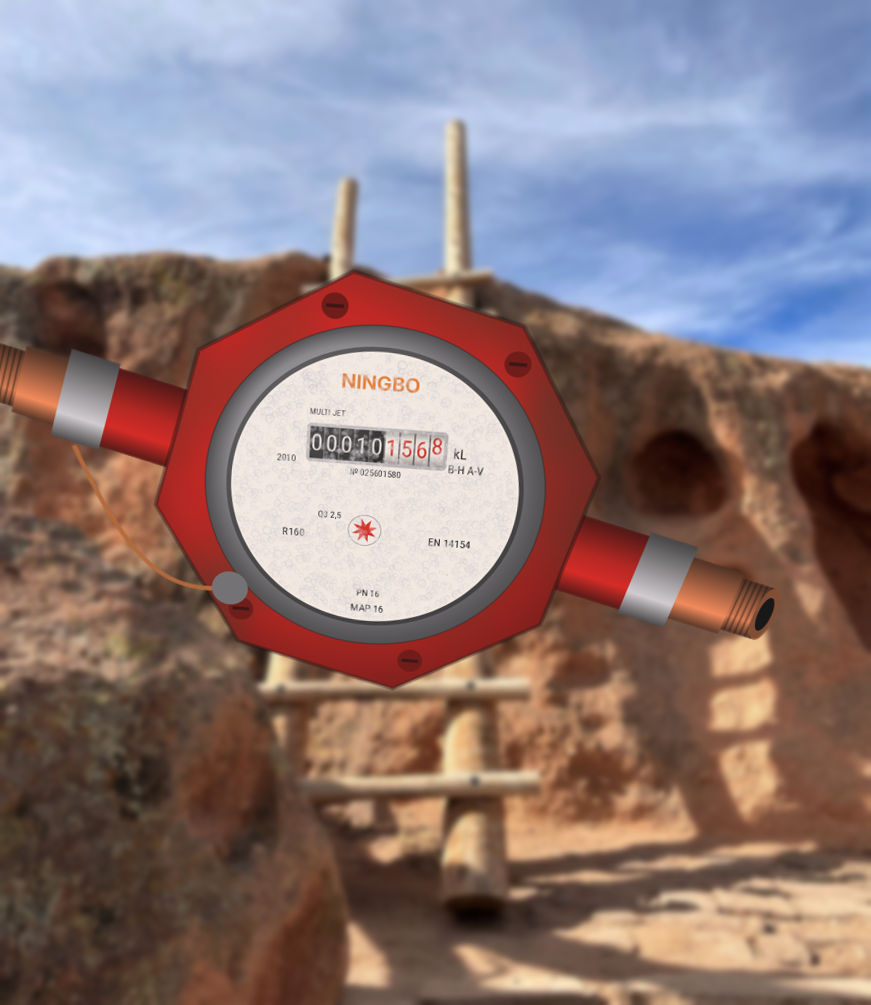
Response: {"value": 10.1568, "unit": "kL"}
